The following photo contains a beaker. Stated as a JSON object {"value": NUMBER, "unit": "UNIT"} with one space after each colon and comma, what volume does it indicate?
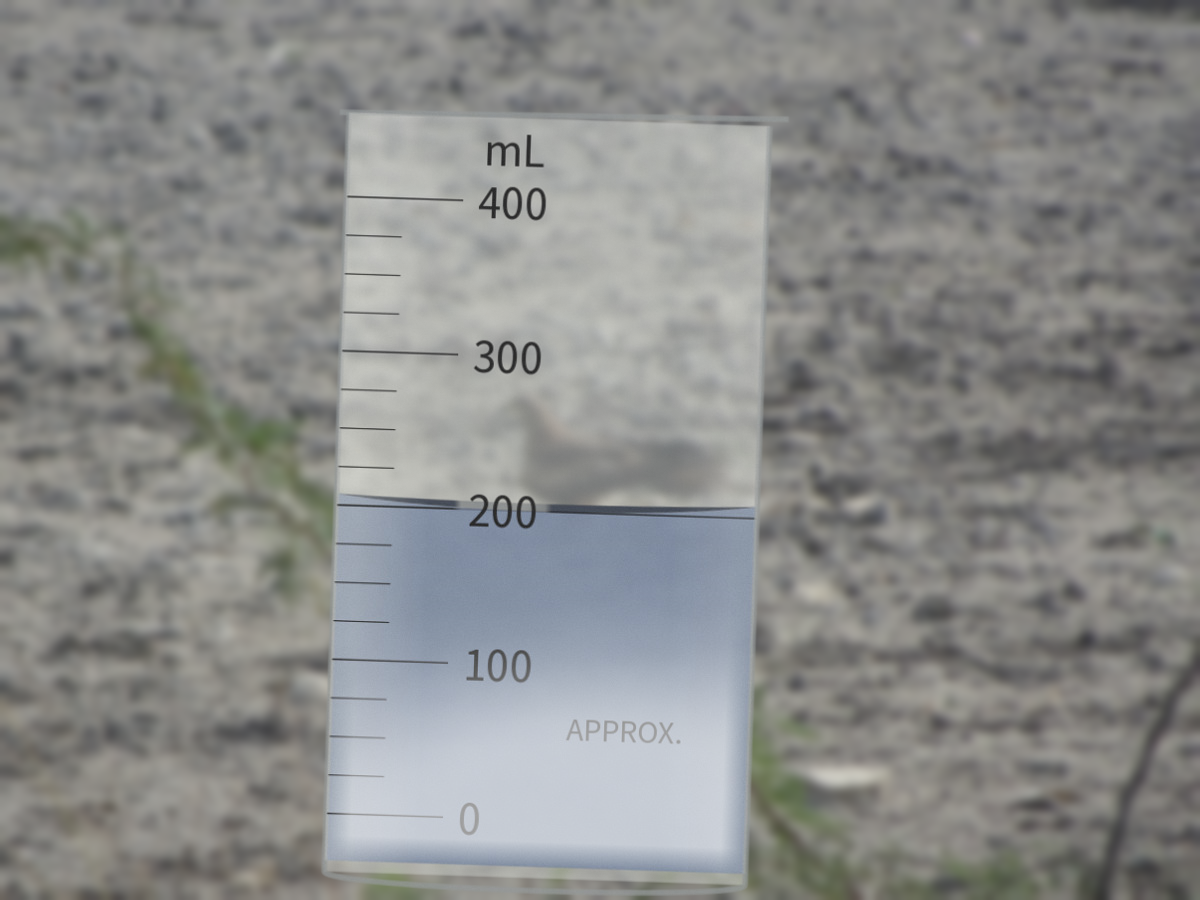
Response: {"value": 200, "unit": "mL"}
